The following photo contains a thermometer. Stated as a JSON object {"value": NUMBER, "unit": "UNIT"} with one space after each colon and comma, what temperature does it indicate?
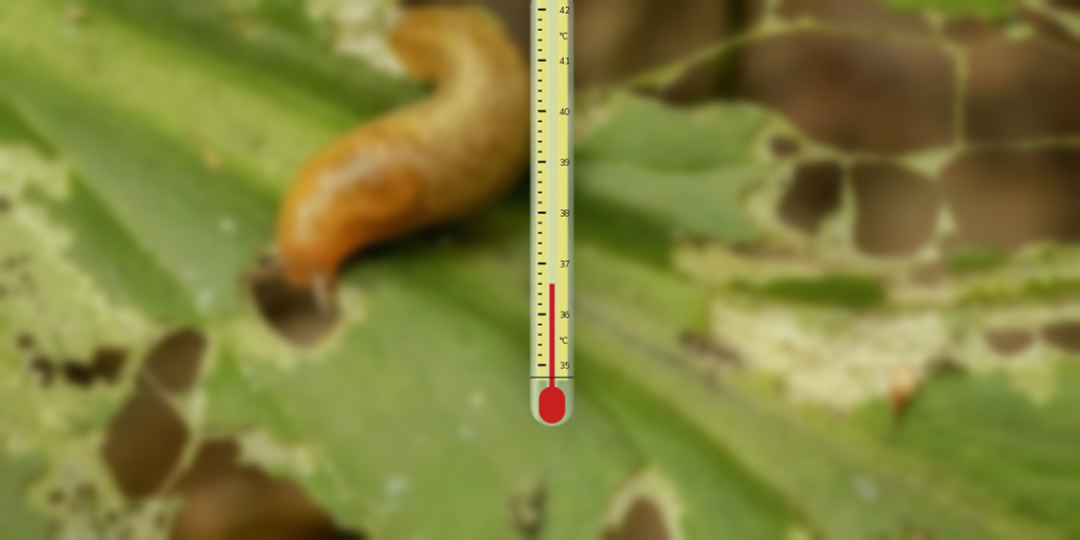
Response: {"value": 36.6, "unit": "°C"}
